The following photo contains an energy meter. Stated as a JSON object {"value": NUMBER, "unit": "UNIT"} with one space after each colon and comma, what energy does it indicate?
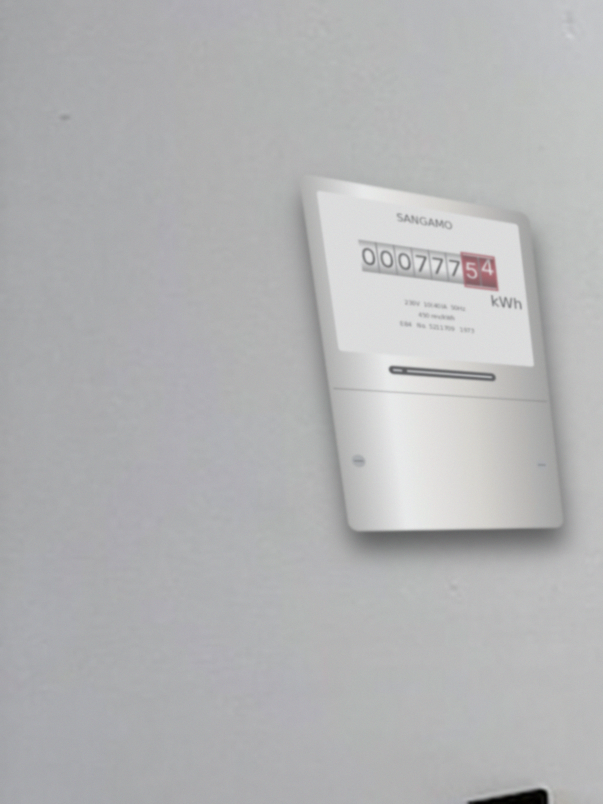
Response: {"value": 777.54, "unit": "kWh"}
